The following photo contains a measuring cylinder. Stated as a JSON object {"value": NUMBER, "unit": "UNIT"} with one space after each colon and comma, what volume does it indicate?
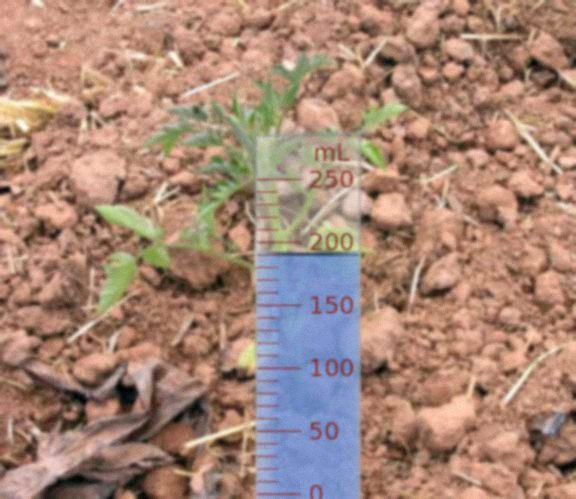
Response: {"value": 190, "unit": "mL"}
